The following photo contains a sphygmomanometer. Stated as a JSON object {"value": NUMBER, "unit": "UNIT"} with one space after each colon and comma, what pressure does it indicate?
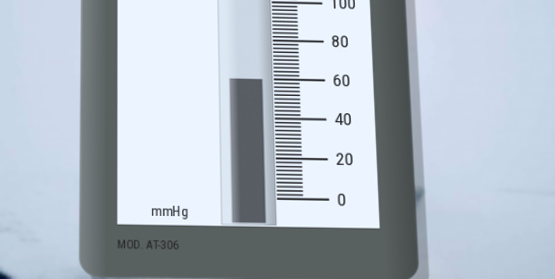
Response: {"value": 60, "unit": "mmHg"}
